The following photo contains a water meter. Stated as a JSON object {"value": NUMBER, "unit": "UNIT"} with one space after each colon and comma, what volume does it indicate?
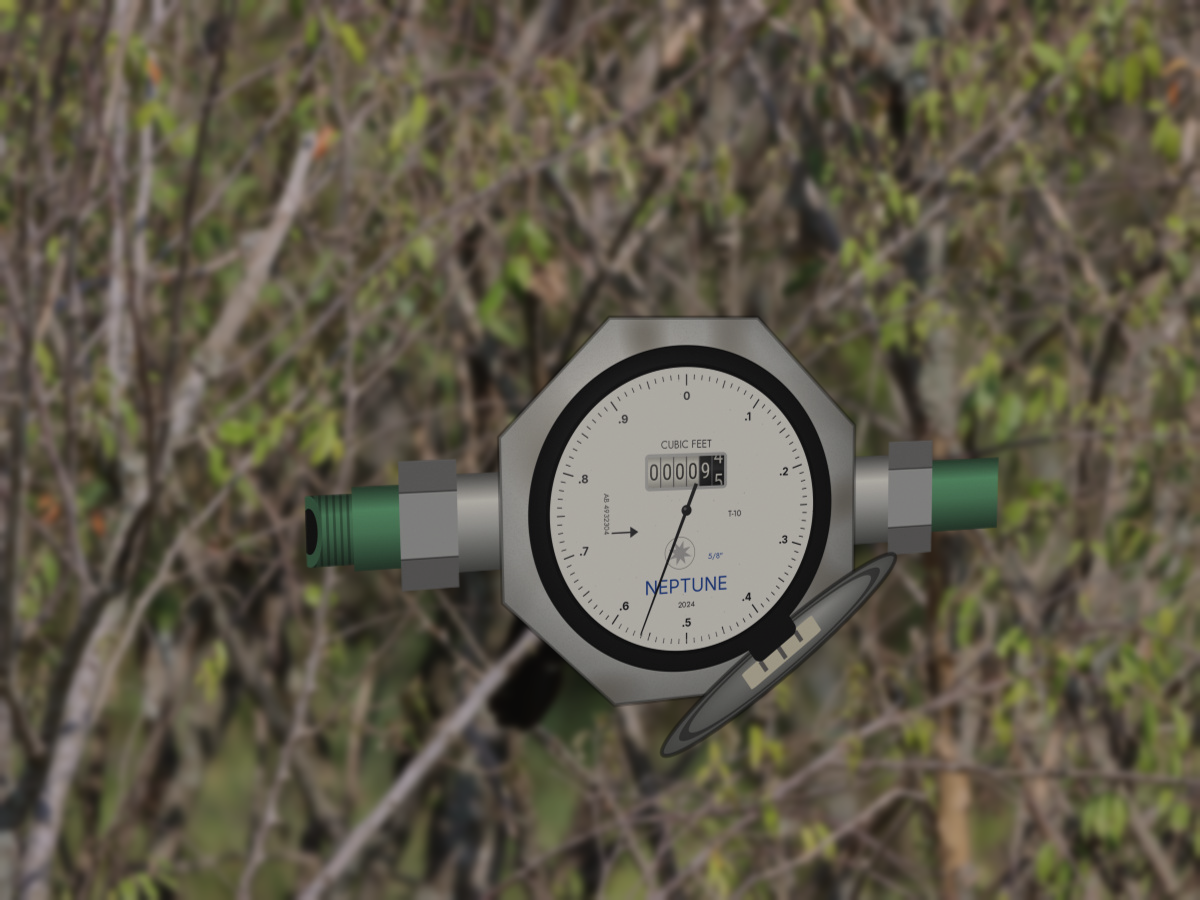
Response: {"value": 94.56, "unit": "ft³"}
